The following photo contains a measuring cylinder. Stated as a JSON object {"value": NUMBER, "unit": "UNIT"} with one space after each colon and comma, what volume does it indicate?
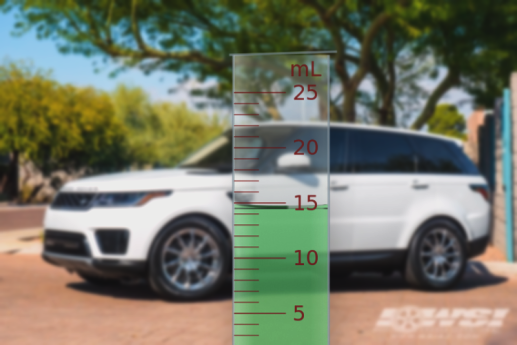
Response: {"value": 14.5, "unit": "mL"}
